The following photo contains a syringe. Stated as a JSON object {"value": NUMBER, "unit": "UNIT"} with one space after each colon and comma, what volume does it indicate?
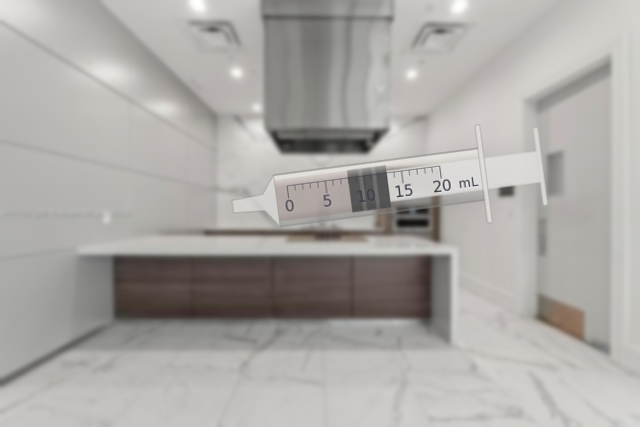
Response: {"value": 8, "unit": "mL"}
